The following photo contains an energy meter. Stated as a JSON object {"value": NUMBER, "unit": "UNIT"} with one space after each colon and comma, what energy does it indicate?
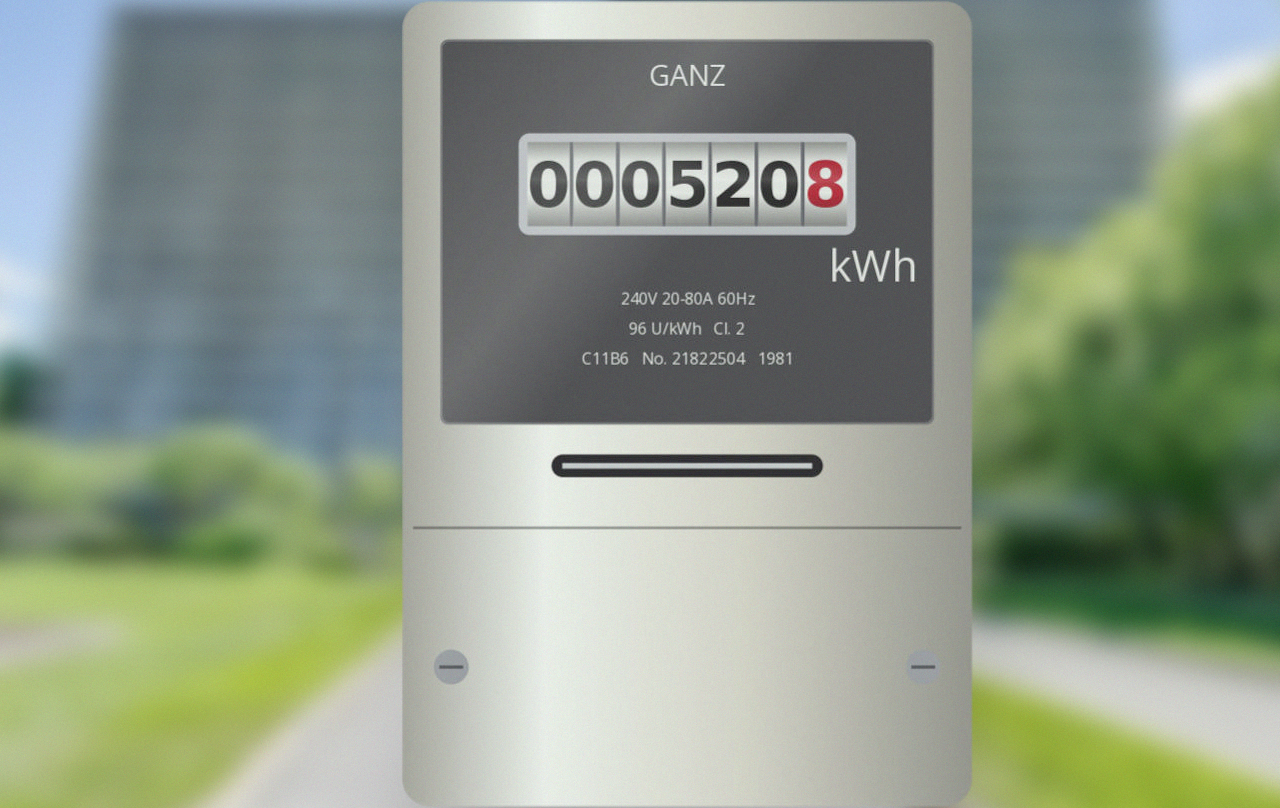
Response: {"value": 520.8, "unit": "kWh"}
